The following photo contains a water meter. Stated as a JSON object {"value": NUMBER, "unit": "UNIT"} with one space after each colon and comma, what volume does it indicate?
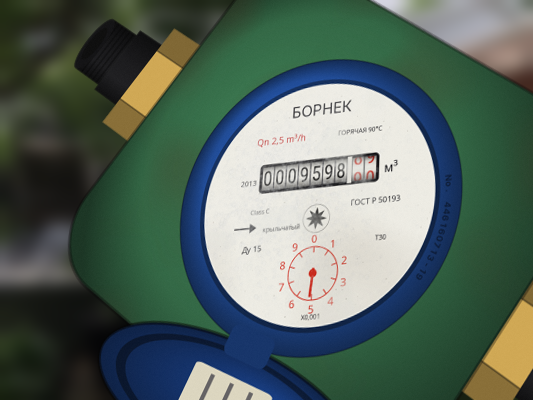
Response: {"value": 9598.895, "unit": "m³"}
